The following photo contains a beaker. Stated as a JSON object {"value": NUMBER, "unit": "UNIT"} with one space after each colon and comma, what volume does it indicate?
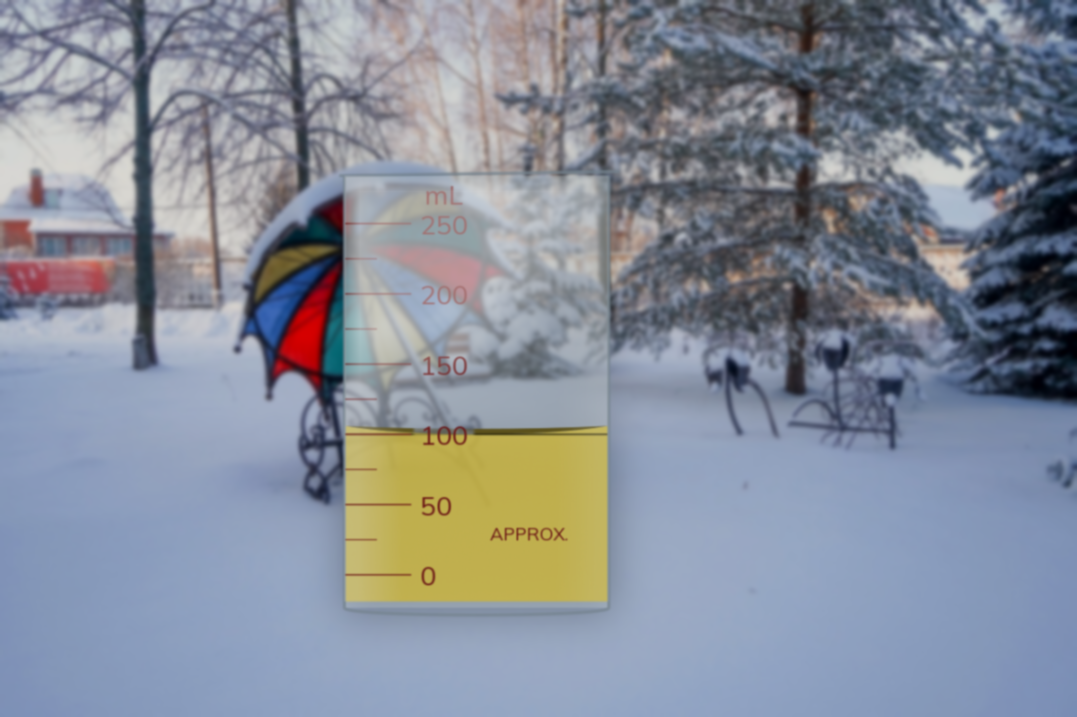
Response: {"value": 100, "unit": "mL"}
